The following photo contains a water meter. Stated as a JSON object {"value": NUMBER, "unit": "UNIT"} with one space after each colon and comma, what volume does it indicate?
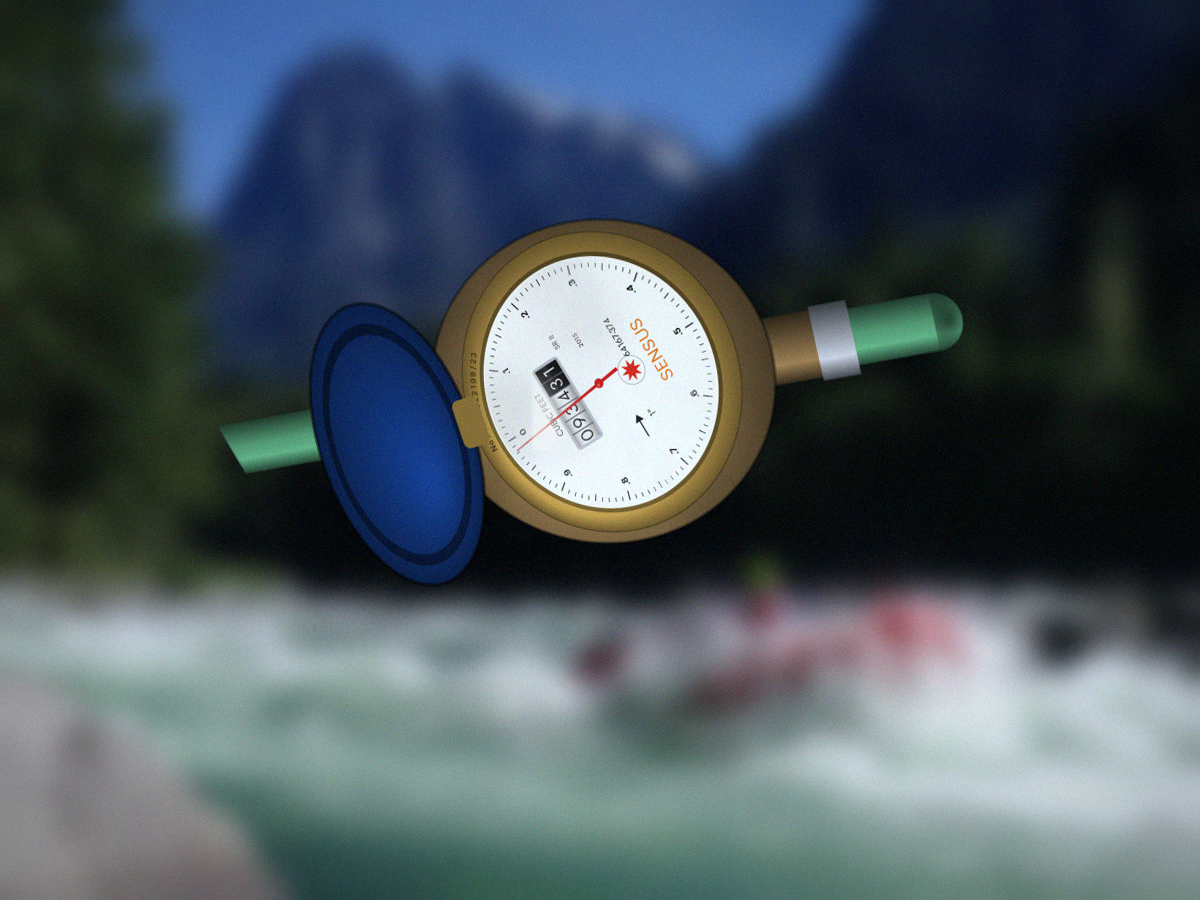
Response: {"value": 93430.98, "unit": "ft³"}
